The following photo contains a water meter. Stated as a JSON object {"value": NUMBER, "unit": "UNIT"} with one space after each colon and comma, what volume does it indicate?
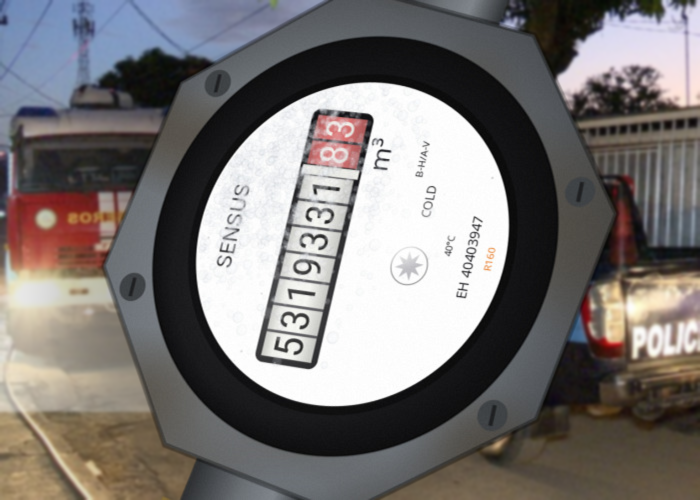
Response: {"value": 5319331.83, "unit": "m³"}
